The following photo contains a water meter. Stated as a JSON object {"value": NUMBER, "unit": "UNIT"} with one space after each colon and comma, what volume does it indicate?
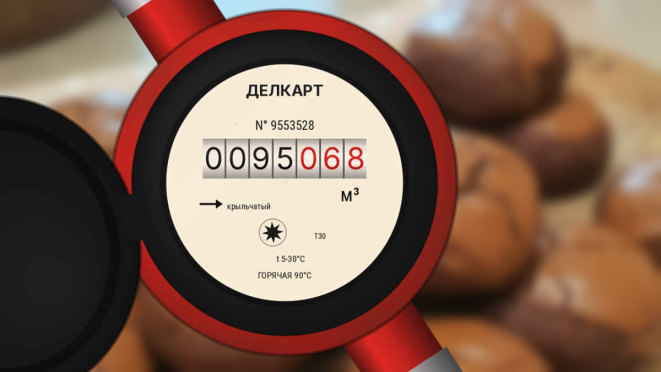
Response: {"value": 95.068, "unit": "m³"}
